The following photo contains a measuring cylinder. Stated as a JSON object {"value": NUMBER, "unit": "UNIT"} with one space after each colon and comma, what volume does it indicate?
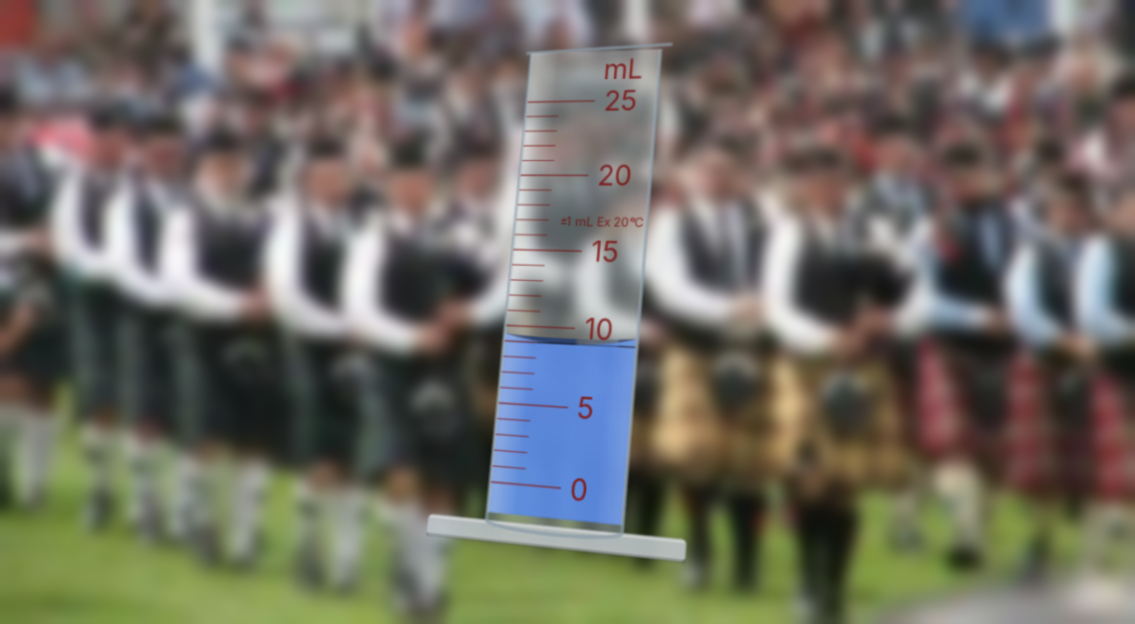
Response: {"value": 9, "unit": "mL"}
